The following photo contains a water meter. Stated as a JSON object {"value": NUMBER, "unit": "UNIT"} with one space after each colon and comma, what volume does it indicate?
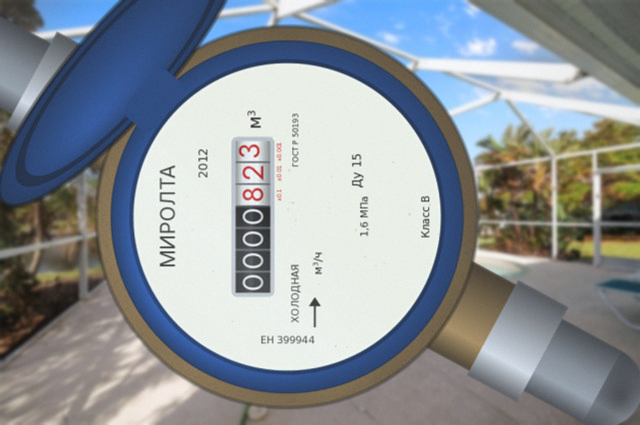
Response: {"value": 0.823, "unit": "m³"}
